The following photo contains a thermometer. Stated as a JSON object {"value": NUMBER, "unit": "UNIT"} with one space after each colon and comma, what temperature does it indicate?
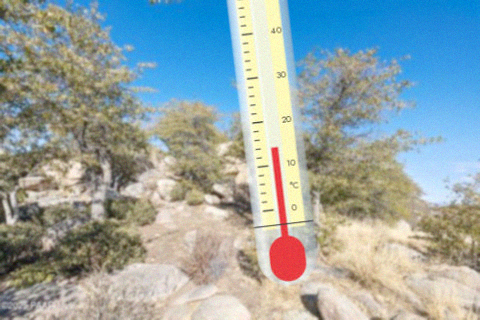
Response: {"value": 14, "unit": "°C"}
